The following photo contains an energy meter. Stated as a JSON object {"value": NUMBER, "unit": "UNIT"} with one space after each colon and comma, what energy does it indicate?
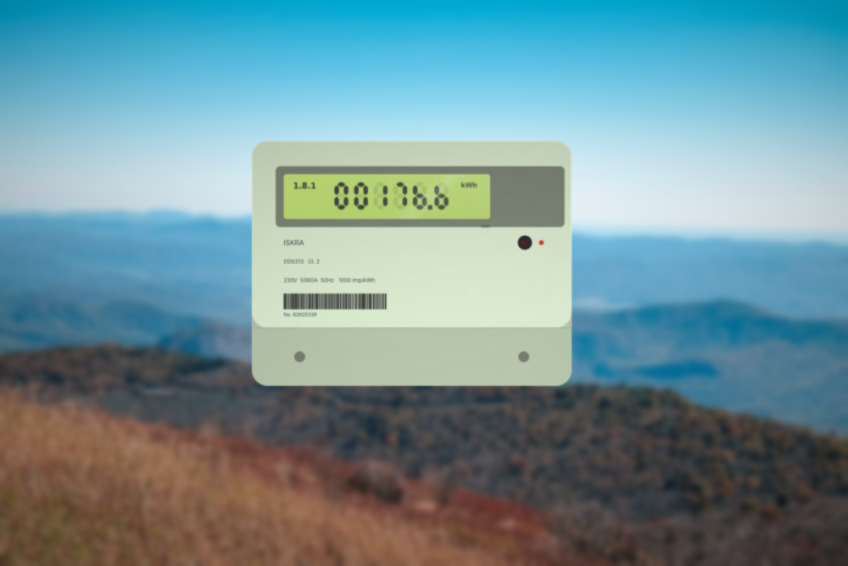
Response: {"value": 176.6, "unit": "kWh"}
